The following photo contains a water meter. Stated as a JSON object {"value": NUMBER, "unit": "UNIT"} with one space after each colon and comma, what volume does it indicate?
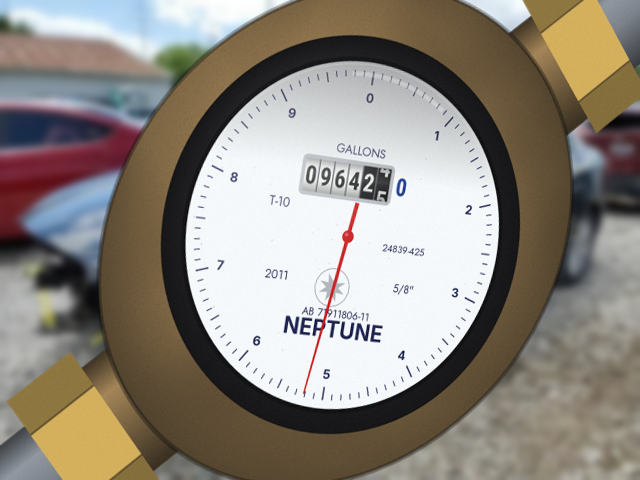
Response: {"value": 964245.2, "unit": "gal"}
